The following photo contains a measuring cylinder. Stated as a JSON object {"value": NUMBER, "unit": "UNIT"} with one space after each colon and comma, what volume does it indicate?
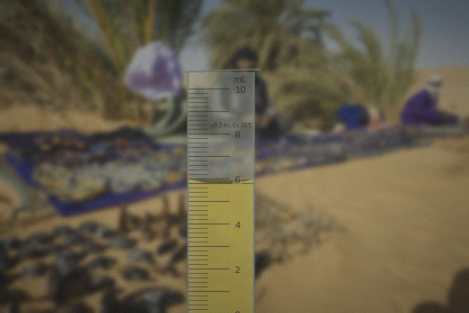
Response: {"value": 5.8, "unit": "mL"}
